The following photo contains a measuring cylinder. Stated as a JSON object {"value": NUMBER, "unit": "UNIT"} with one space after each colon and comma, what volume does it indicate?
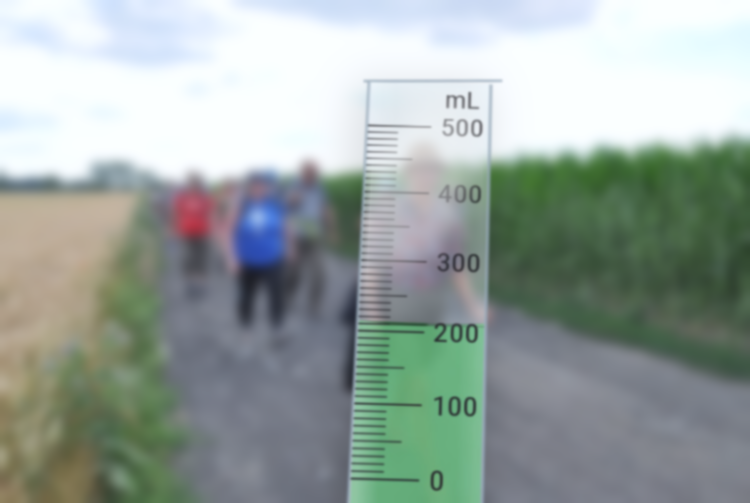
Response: {"value": 210, "unit": "mL"}
